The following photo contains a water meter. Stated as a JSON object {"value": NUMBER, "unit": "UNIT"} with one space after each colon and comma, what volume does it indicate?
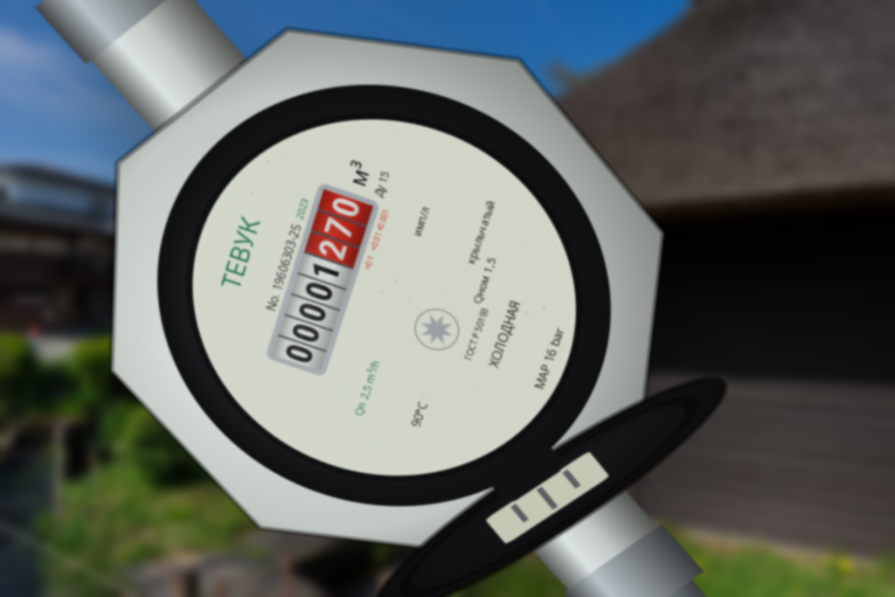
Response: {"value": 1.270, "unit": "m³"}
